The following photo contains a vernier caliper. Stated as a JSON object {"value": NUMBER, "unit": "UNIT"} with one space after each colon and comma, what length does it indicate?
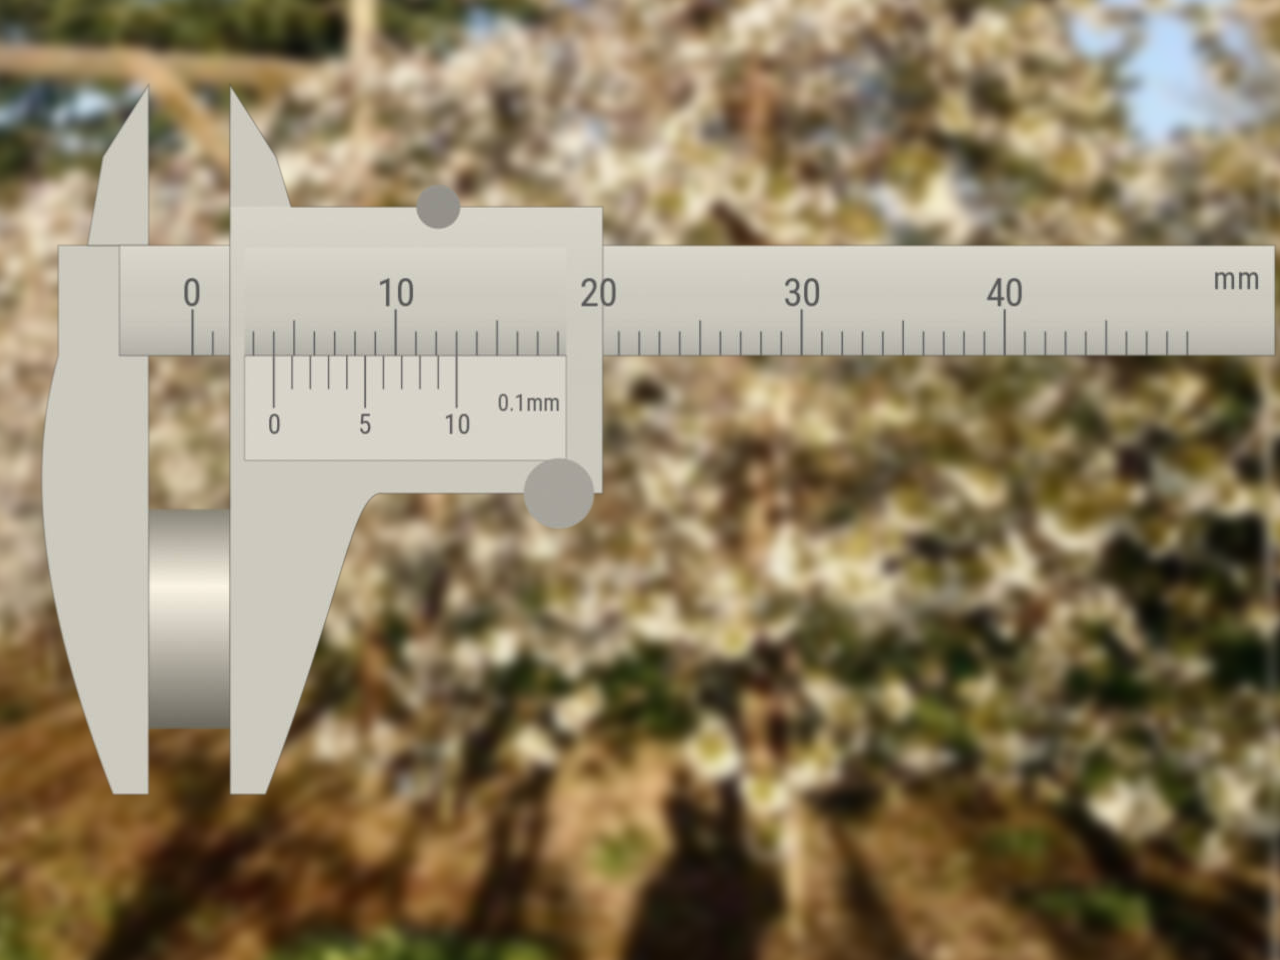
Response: {"value": 4.0, "unit": "mm"}
